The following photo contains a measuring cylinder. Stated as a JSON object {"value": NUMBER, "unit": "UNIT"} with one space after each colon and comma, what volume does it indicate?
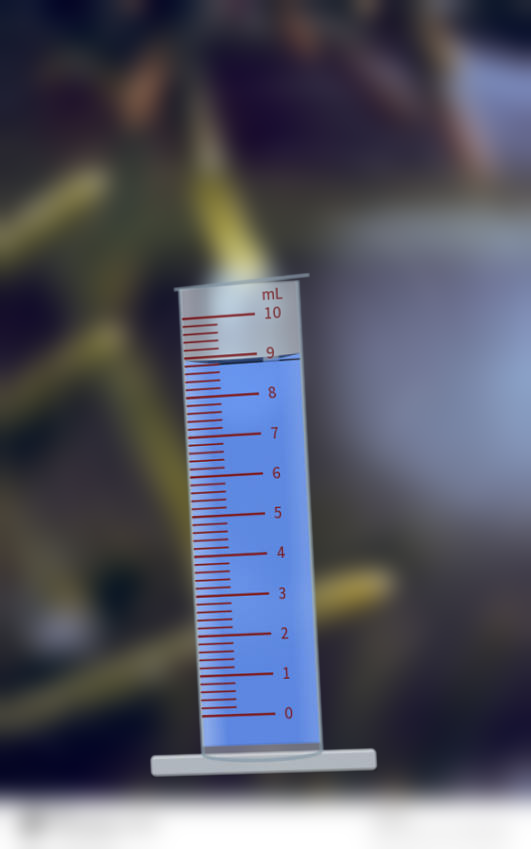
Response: {"value": 8.8, "unit": "mL"}
